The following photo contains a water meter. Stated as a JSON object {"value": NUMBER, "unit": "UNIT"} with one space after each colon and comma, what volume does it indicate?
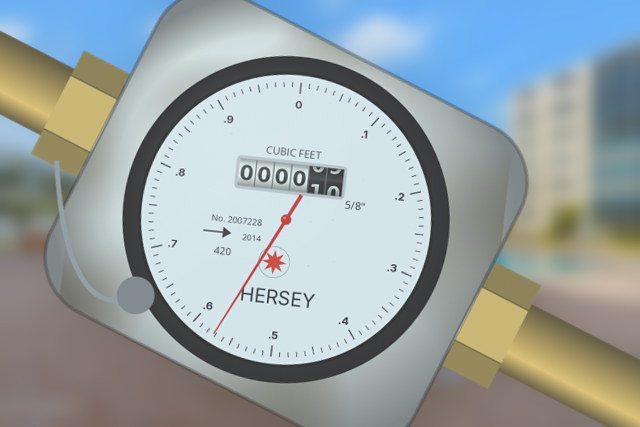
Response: {"value": 9.57, "unit": "ft³"}
